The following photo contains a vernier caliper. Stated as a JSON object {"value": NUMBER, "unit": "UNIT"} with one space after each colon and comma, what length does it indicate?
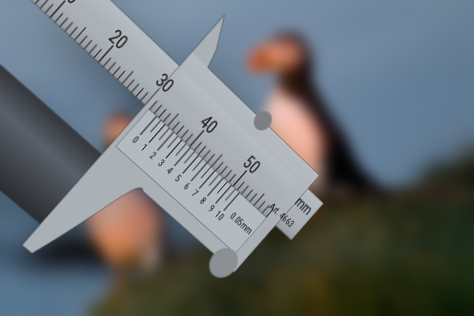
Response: {"value": 32.6, "unit": "mm"}
